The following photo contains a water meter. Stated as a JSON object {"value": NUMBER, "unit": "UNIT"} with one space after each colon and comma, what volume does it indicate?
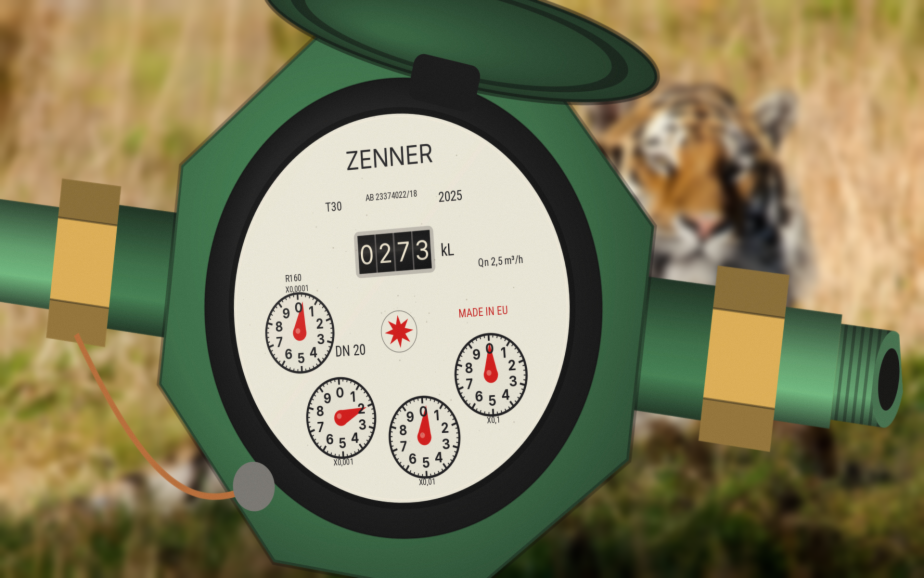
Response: {"value": 273.0020, "unit": "kL"}
